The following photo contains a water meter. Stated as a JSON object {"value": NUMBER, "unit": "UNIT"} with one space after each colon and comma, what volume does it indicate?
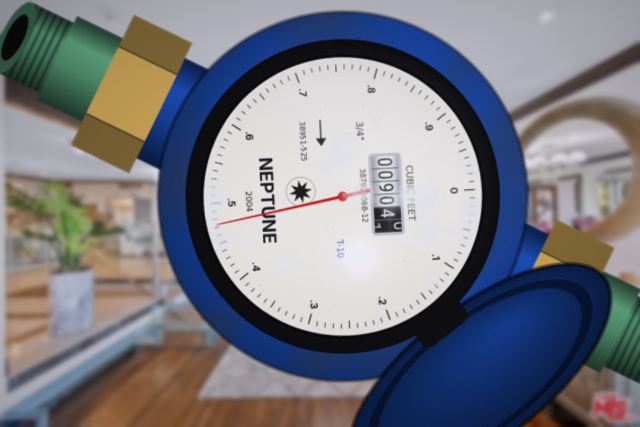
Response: {"value": 9040.47, "unit": "ft³"}
